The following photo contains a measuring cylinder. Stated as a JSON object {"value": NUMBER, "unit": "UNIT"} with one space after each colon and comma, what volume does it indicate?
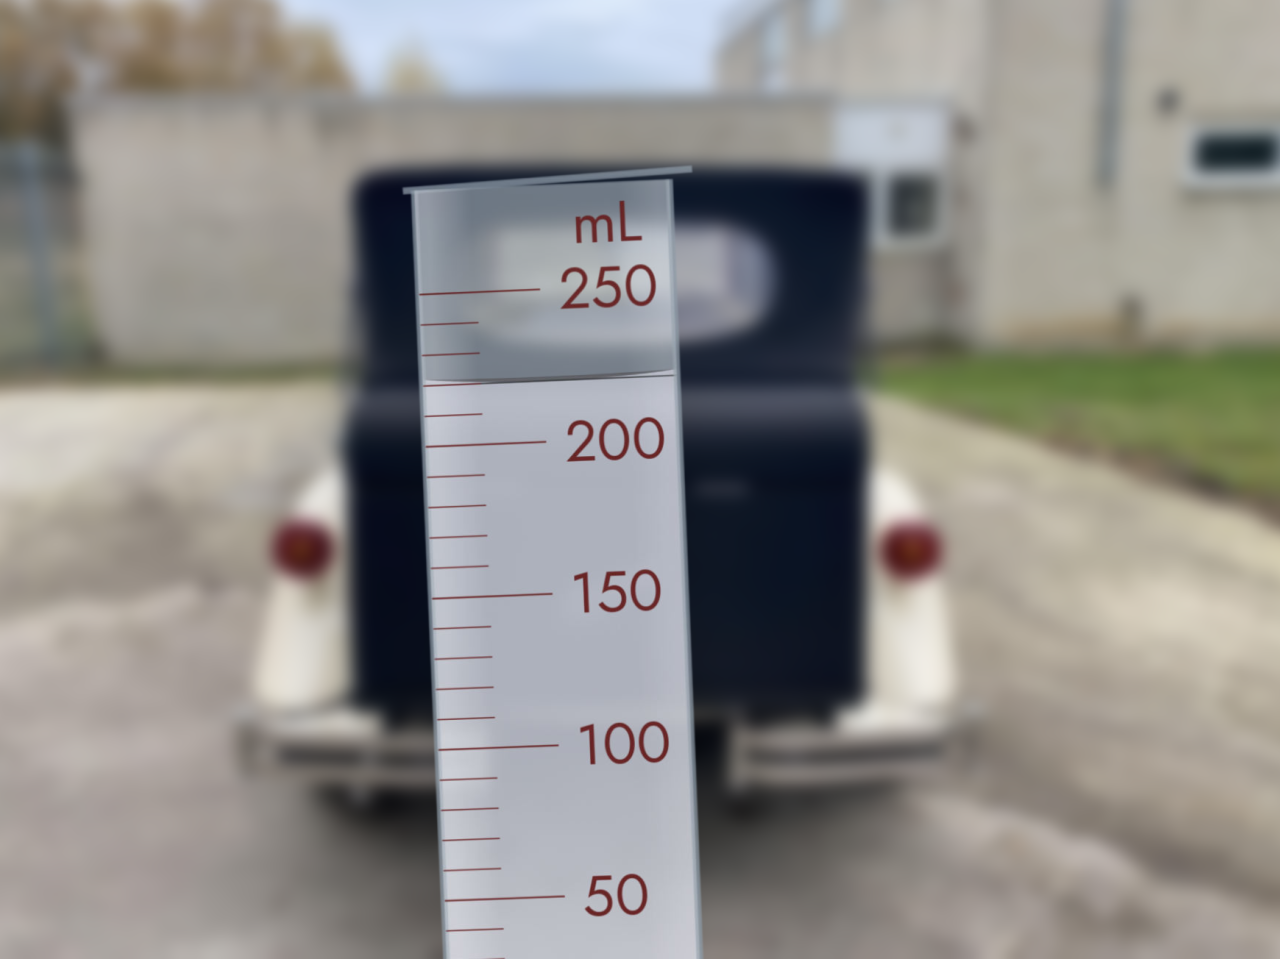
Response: {"value": 220, "unit": "mL"}
